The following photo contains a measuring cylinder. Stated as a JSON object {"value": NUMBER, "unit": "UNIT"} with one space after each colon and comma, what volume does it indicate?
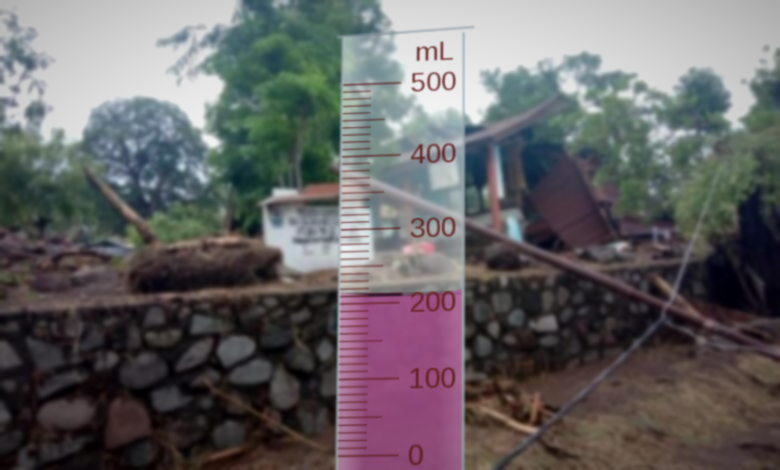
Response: {"value": 210, "unit": "mL"}
